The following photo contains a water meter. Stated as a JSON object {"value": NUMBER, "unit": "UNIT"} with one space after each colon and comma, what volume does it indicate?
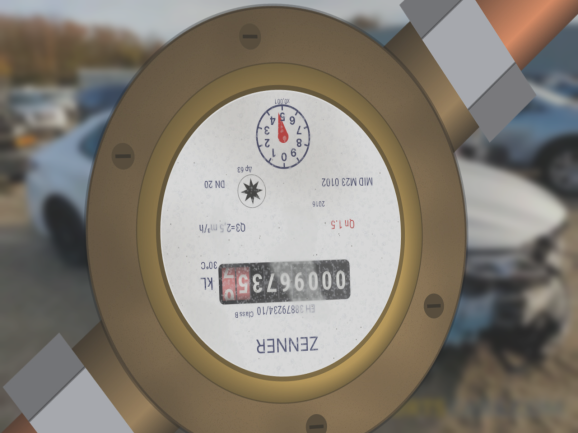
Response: {"value": 9673.564, "unit": "kL"}
